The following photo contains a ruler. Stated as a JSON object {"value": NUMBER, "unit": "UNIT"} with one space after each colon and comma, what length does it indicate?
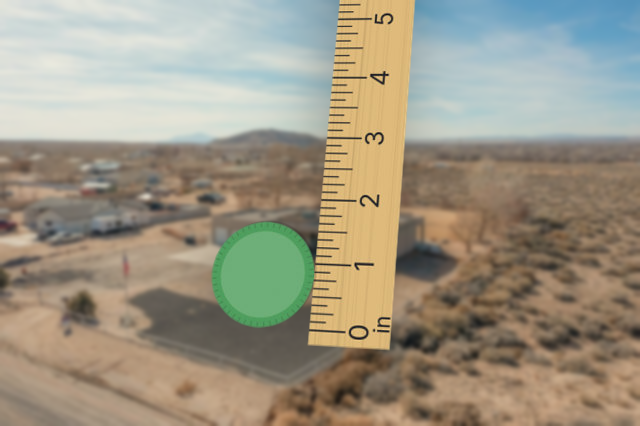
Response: {"value": 1.625, "unit": "in"}
